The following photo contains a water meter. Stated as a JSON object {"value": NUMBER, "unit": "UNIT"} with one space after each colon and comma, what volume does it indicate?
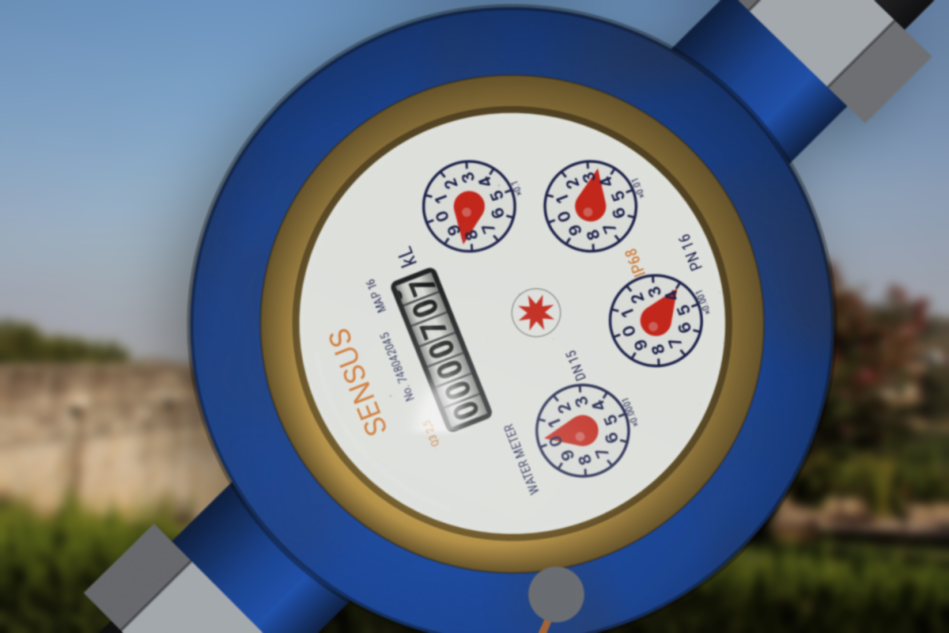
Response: {"value": 706.8340, "unit": "kL"}
